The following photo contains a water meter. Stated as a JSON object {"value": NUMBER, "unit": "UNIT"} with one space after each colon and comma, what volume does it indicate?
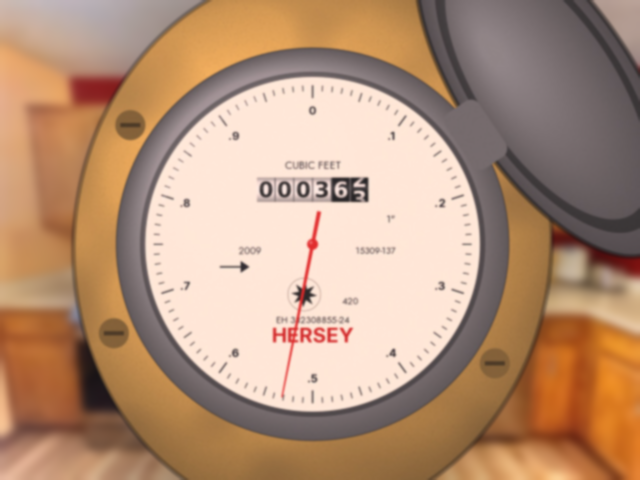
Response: {"value": 362.53, "unit": "ft³"}
